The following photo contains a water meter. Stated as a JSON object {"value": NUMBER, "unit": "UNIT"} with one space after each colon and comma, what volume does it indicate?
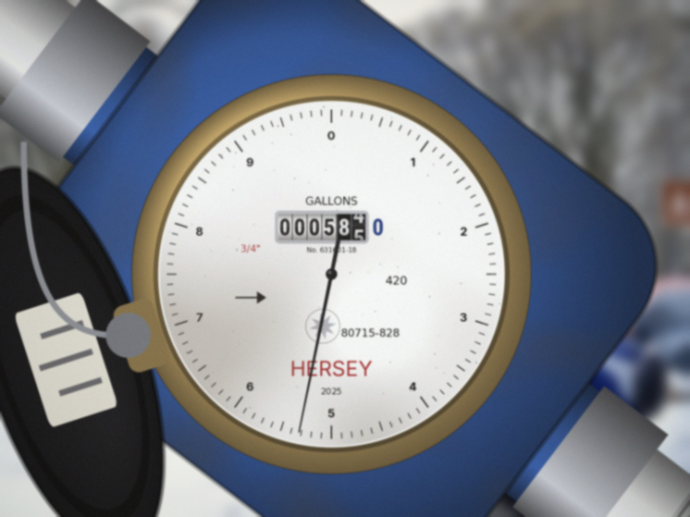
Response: {"value": 5845.3, "unit": "gal"}
